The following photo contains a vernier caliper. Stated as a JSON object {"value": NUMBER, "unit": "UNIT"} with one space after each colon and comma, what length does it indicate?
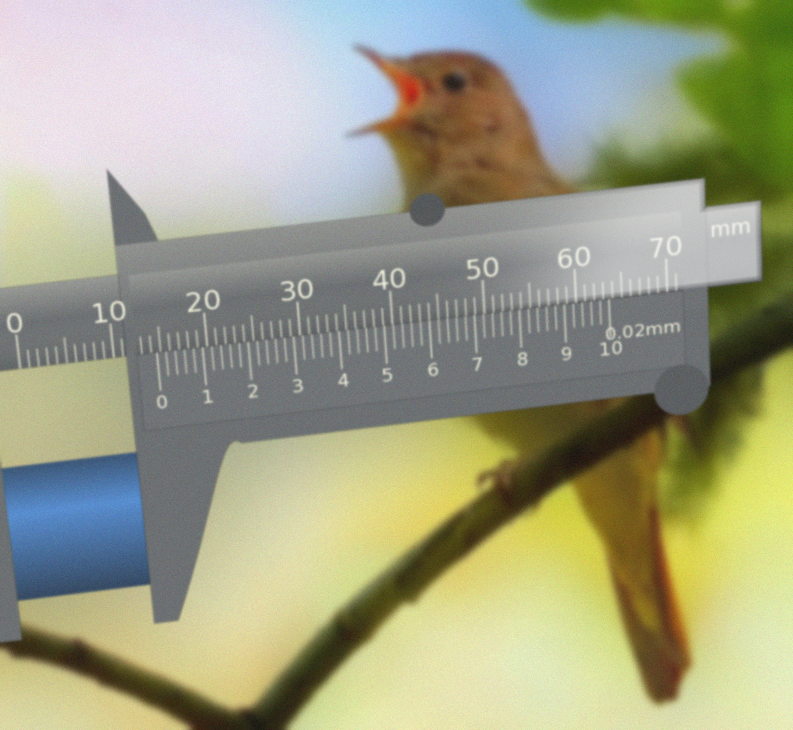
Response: {"value": 14.6, "unit": "mm"}
